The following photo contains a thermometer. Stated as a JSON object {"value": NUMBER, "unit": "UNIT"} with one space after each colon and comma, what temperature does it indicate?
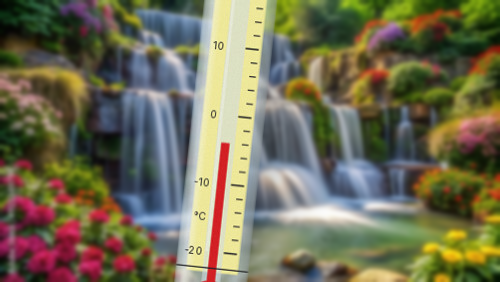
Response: {"value": -4, "unit": "°C"}
